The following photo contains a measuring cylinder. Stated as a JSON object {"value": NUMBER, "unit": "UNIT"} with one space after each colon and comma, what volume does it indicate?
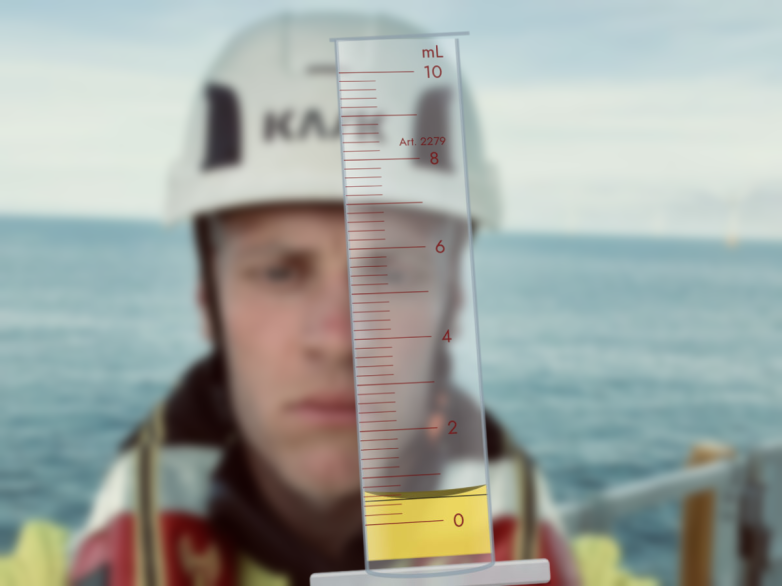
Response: {"value": 0.5, "unit": "mL"}
